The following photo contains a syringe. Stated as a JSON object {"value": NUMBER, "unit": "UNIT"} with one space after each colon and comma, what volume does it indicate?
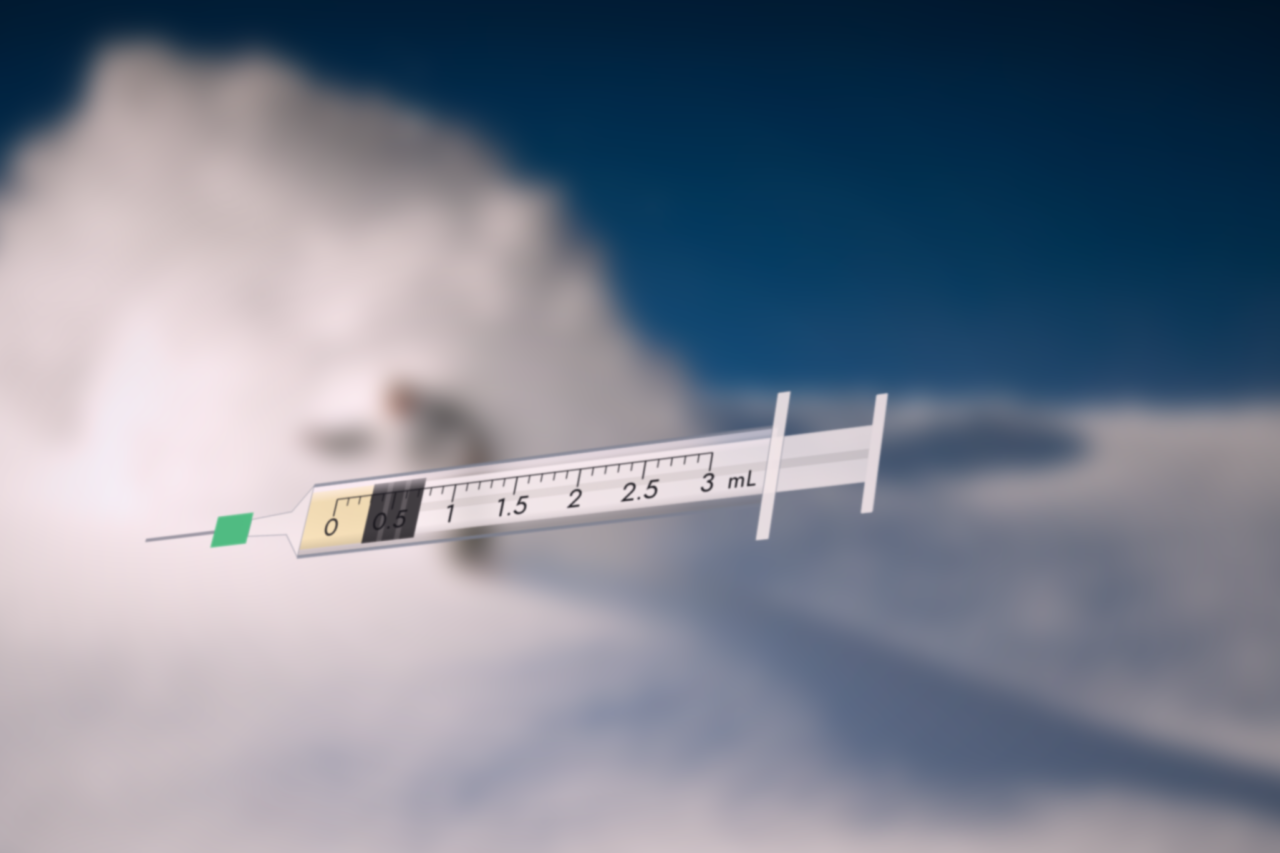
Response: {"value": 0.3, "unit": "mL"}
